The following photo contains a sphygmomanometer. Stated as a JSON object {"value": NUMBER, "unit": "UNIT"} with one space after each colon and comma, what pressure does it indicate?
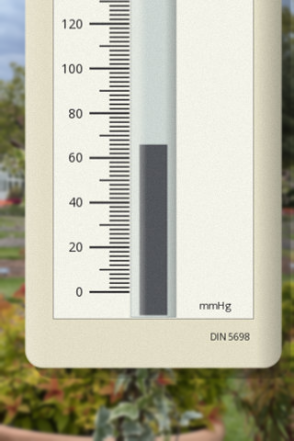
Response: {"value": 66, "unit": "mmHg"}
